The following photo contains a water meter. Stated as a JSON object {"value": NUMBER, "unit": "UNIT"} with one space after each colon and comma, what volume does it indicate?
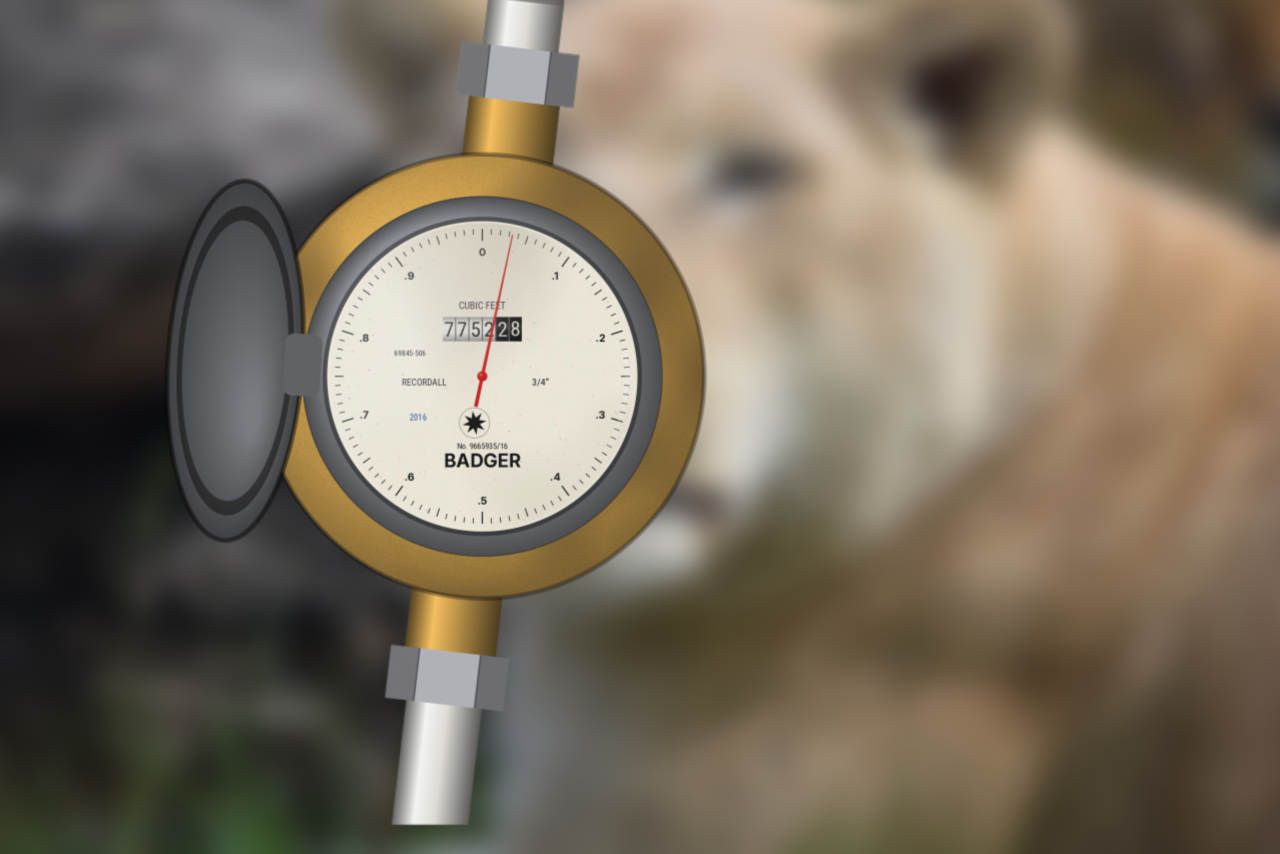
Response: {"value": 775228.03, "unit": "ft³"}
